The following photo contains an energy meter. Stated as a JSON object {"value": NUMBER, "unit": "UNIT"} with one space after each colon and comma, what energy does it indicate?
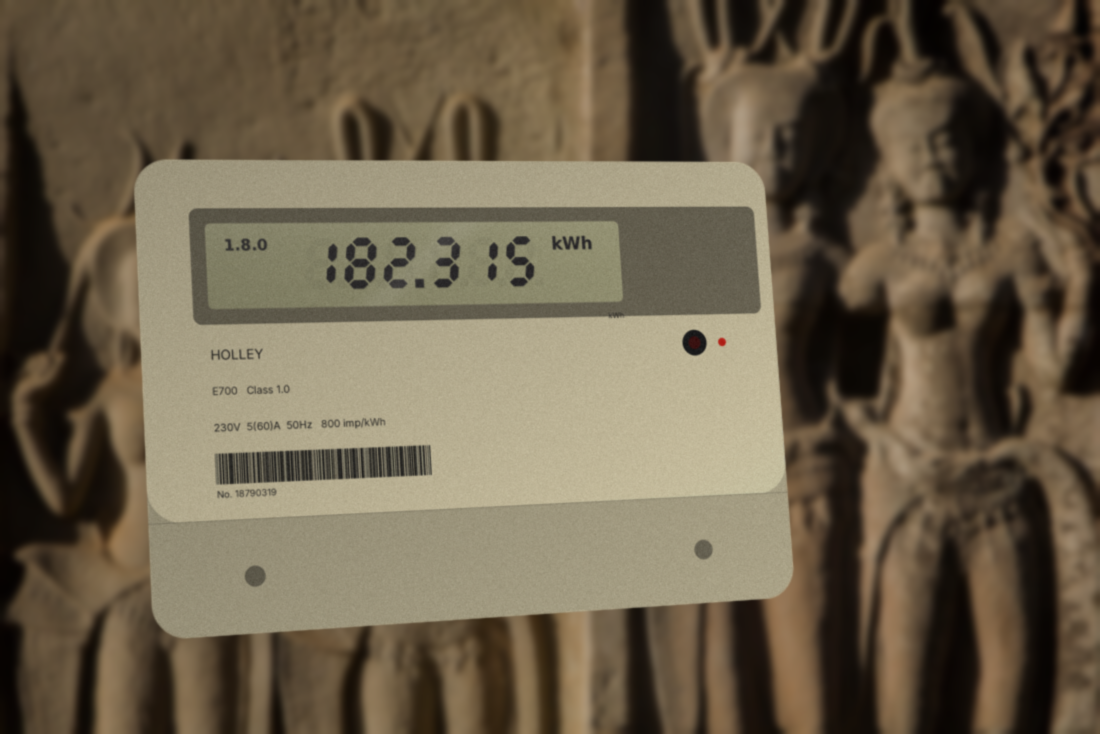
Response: {"value": 182.315, "unit": "kWh"}
